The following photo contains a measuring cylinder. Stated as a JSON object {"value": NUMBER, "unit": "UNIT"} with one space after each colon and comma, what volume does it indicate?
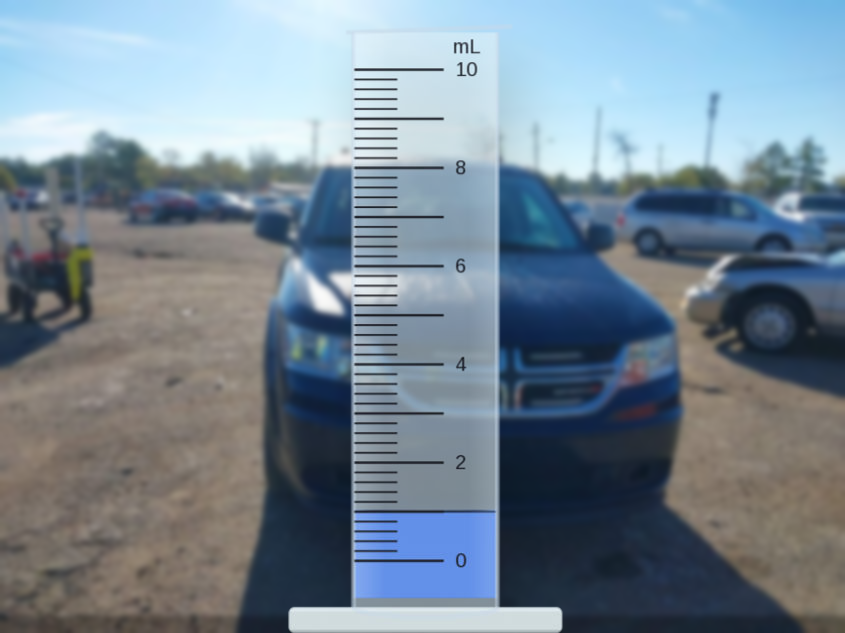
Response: {"value": 1, "unit": "mL"}
